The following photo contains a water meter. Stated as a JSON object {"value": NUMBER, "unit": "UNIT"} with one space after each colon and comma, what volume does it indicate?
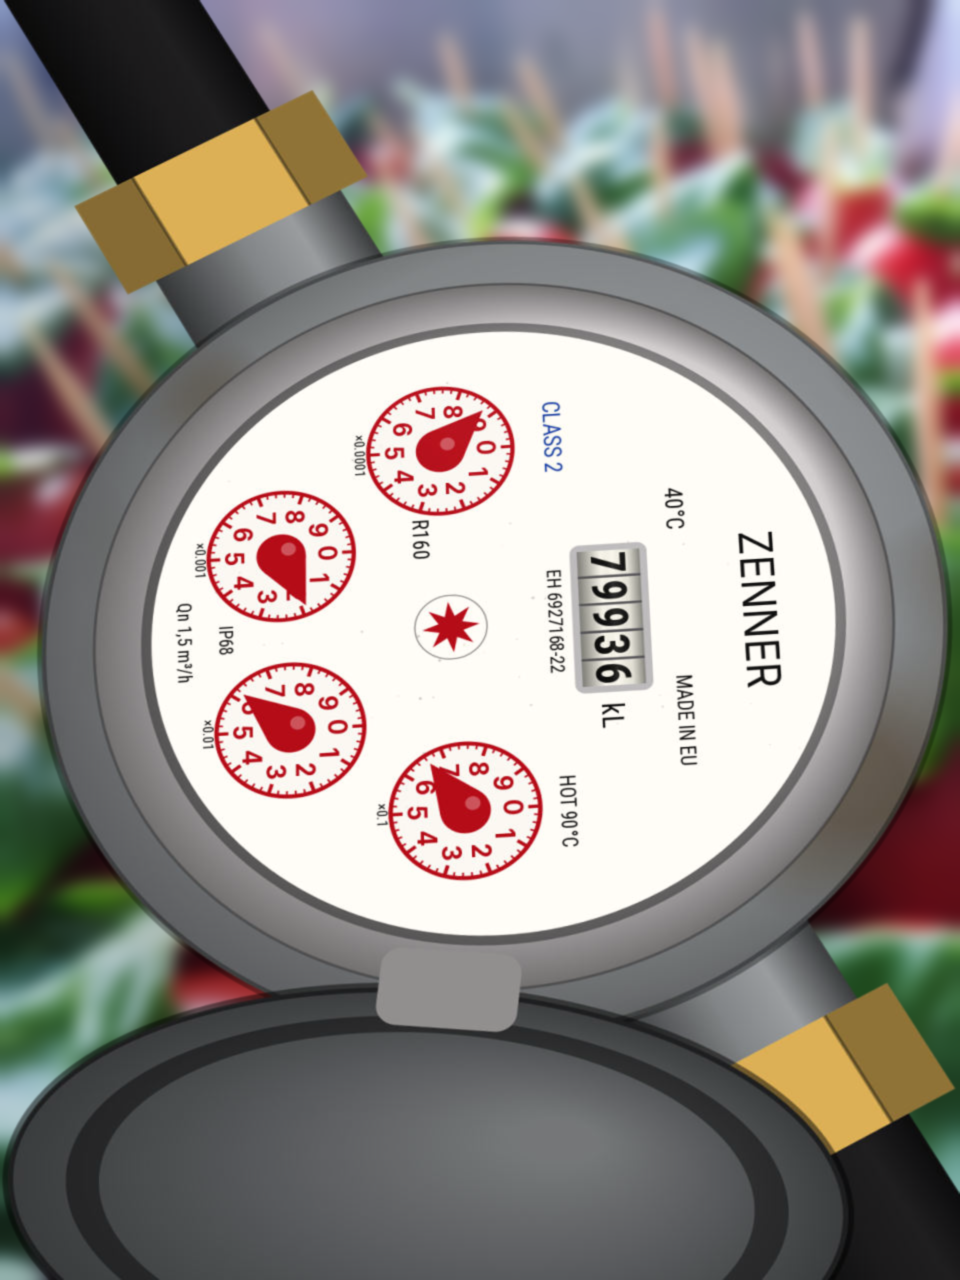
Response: {"value": 79936.6618, "unit": "kL"}
